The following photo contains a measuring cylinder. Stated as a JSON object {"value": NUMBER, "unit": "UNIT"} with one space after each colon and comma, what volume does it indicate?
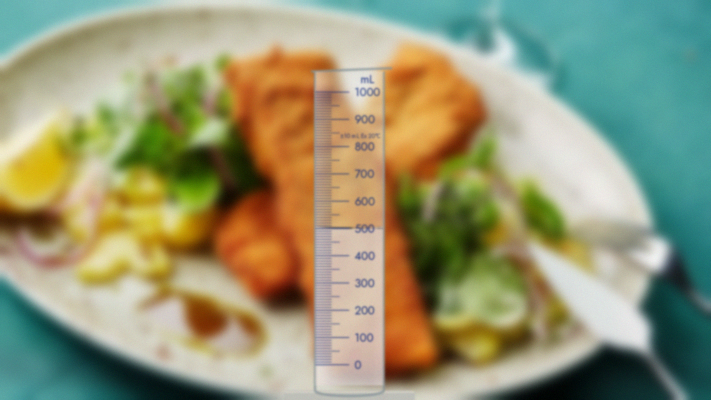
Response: {"value": 500, "unit": "mL"}
